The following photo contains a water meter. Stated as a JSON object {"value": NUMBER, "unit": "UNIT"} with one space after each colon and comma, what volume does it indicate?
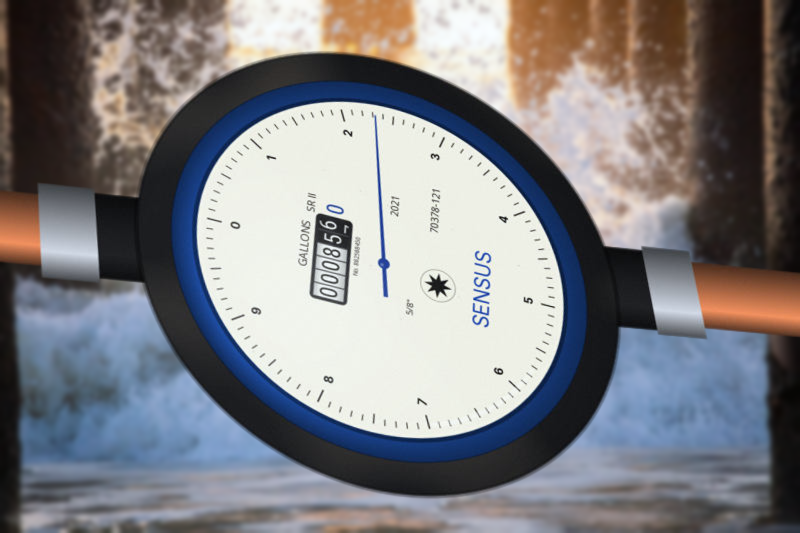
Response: {"value": 8562.3, "unit": "gal"}
